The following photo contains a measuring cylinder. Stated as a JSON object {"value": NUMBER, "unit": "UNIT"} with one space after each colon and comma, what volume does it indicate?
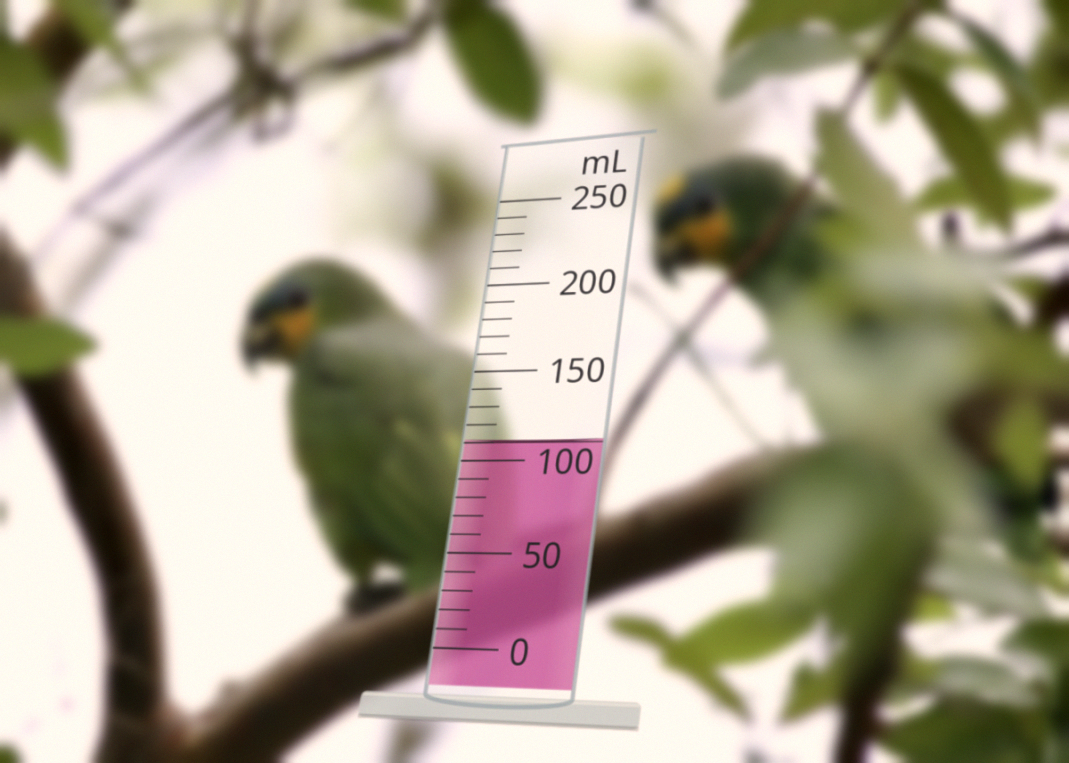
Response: {"value": 110, "unit": "mL"}
